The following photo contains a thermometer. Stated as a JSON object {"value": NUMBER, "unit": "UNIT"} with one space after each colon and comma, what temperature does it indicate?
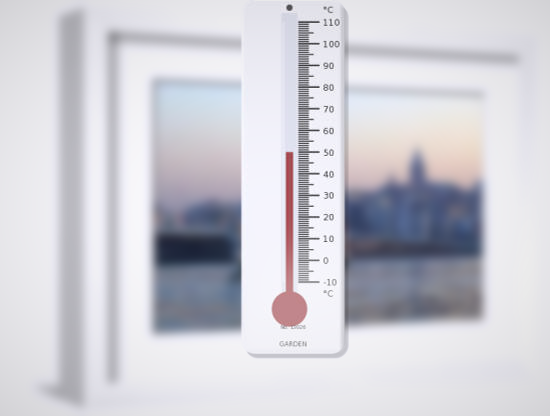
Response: {"value": 50, "unit": "°C"}
